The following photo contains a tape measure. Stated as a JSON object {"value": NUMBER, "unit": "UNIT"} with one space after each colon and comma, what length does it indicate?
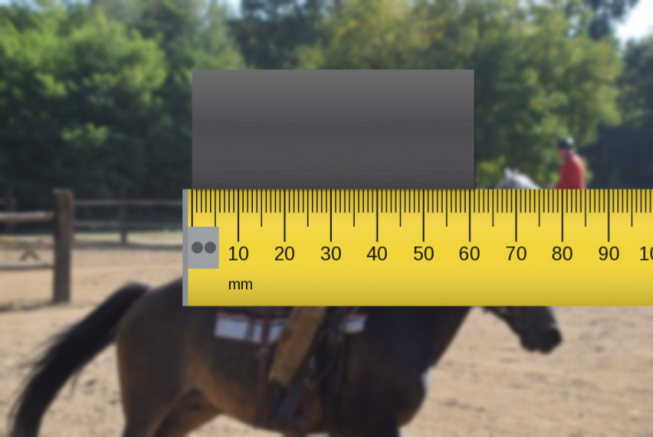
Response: {"value": 61, "unit": "mm"}
